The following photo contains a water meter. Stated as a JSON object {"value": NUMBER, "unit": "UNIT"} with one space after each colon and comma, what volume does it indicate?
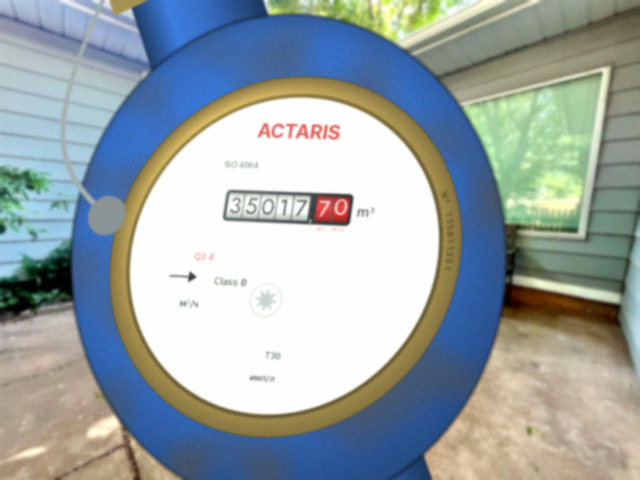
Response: {"value": 35017.70, "unit": "m³"}
